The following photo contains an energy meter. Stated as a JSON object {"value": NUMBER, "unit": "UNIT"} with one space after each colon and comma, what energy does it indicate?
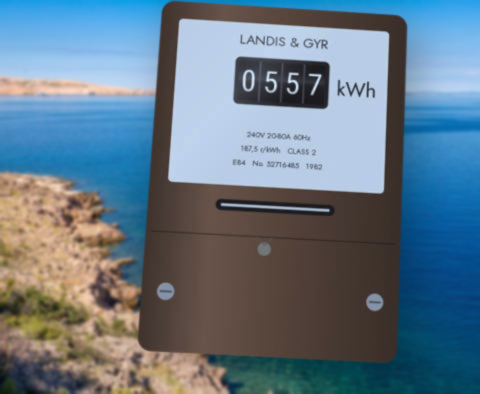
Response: {"value": 557, "unit": "kWh"}
